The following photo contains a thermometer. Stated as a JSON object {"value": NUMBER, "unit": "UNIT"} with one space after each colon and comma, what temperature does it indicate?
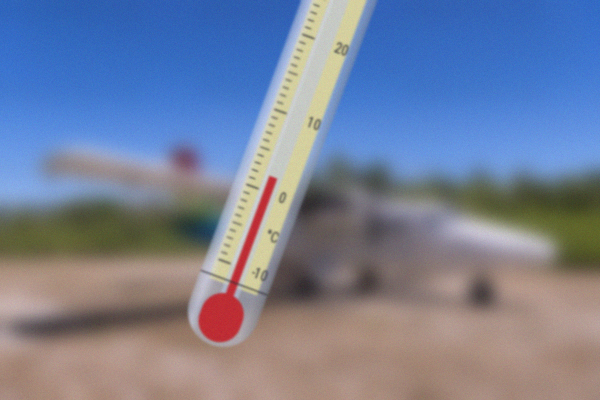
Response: {"value": 2, "unit": "°C"}
